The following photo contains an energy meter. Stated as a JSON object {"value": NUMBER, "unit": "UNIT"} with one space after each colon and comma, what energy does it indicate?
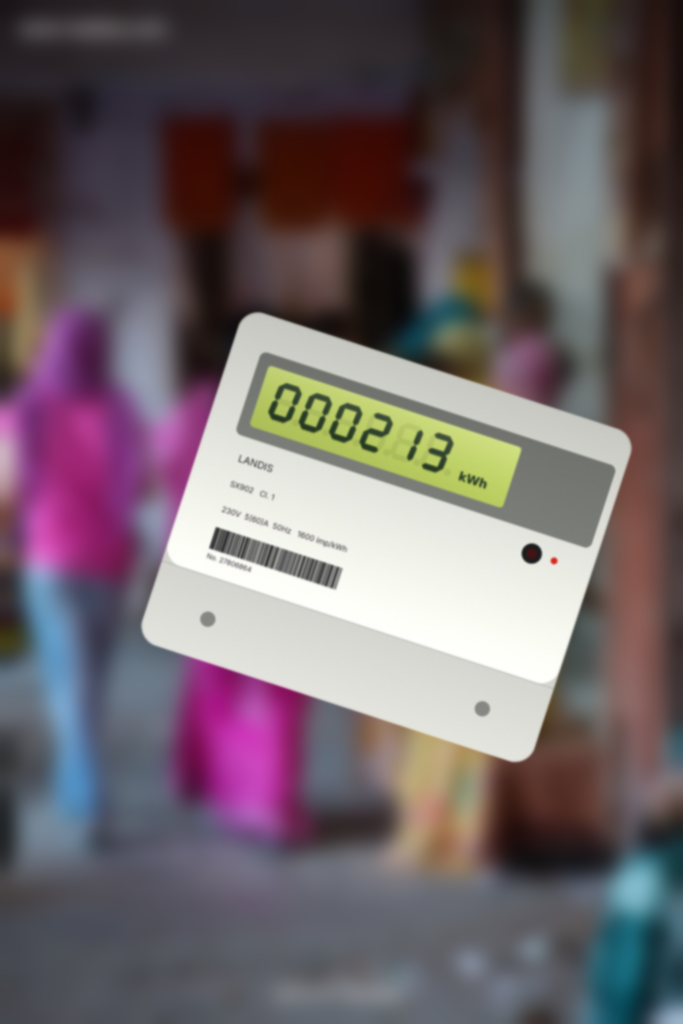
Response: {"value": 213, "unit": "kWh"}
